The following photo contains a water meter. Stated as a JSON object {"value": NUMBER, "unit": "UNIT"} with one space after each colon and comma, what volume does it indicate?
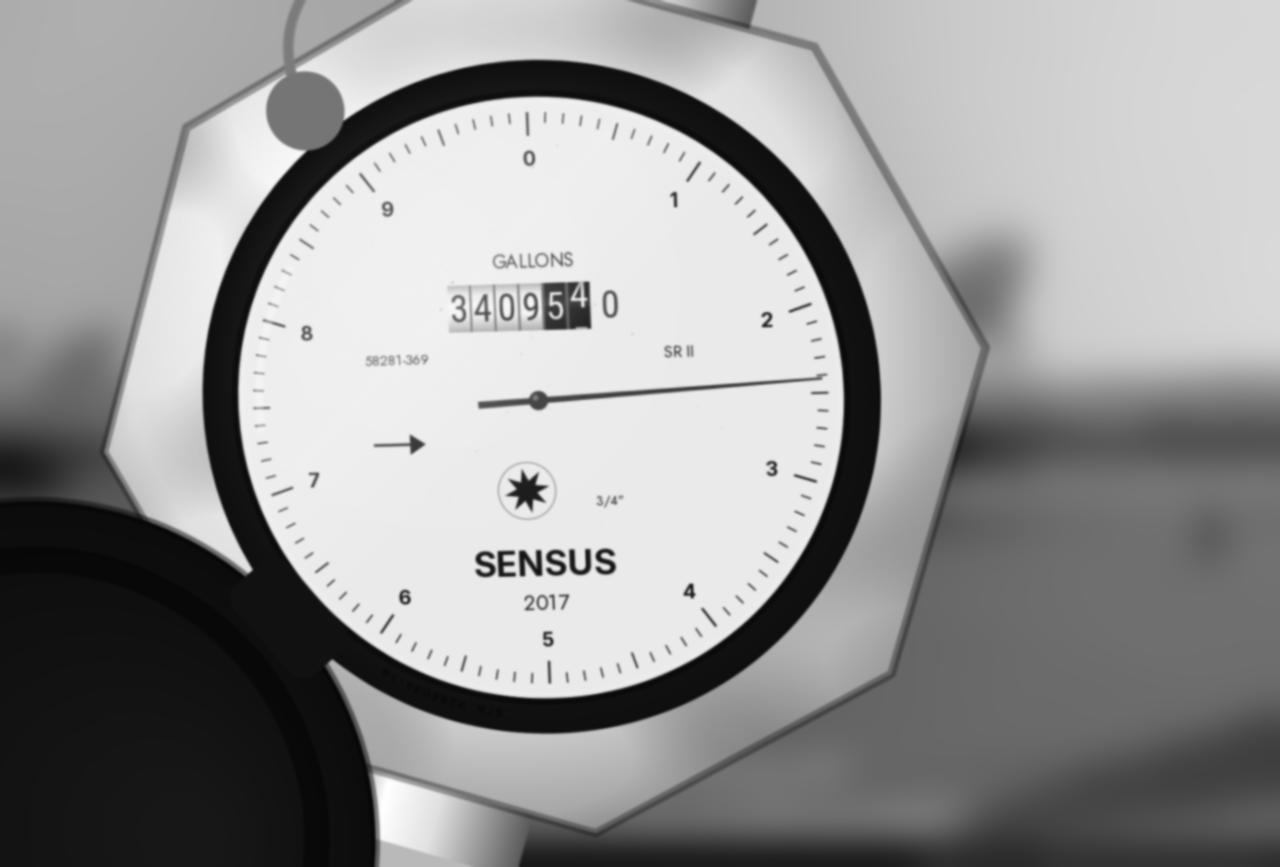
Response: {"value": 3409542.4, "unit": "gal"}
